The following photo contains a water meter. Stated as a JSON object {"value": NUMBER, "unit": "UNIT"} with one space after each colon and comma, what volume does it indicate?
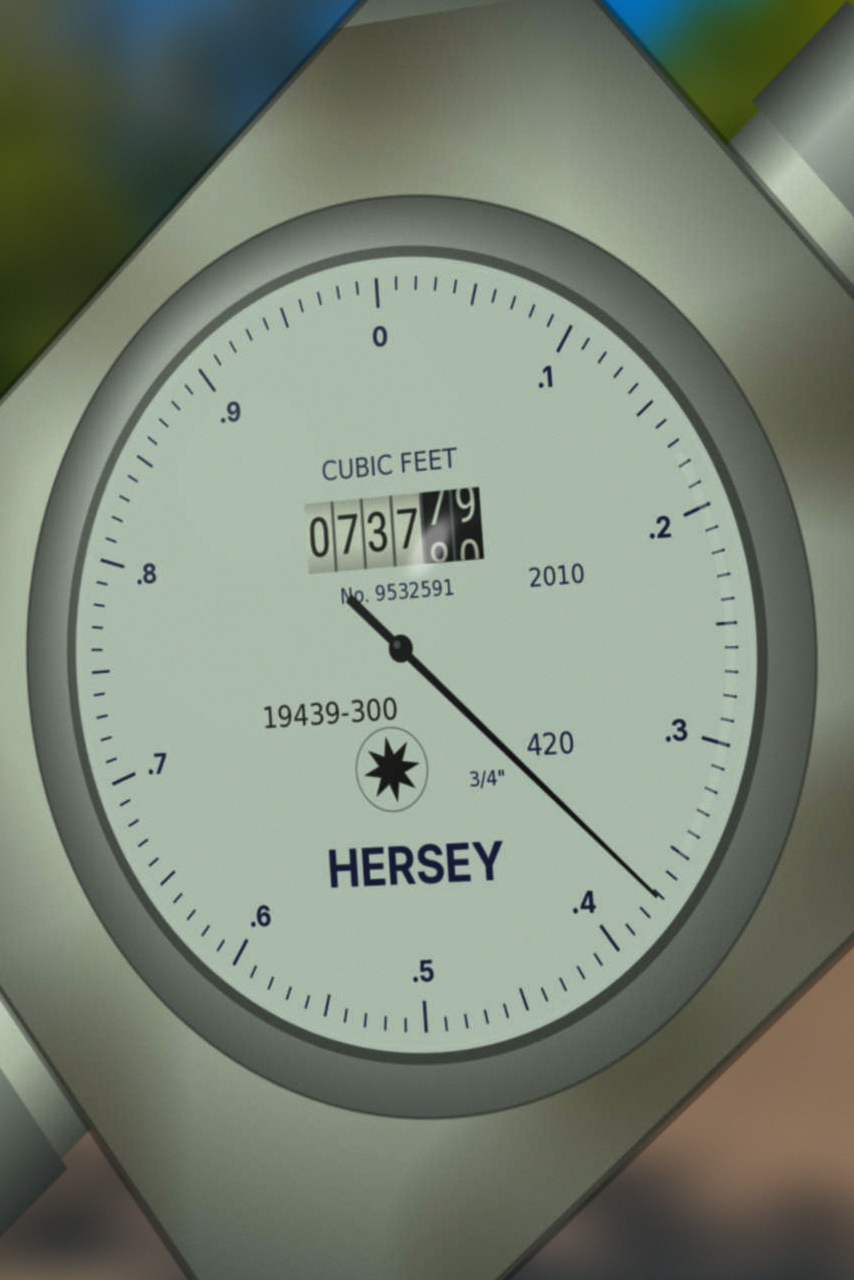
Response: {"value": 73779.37, "unit": "ft³"}
